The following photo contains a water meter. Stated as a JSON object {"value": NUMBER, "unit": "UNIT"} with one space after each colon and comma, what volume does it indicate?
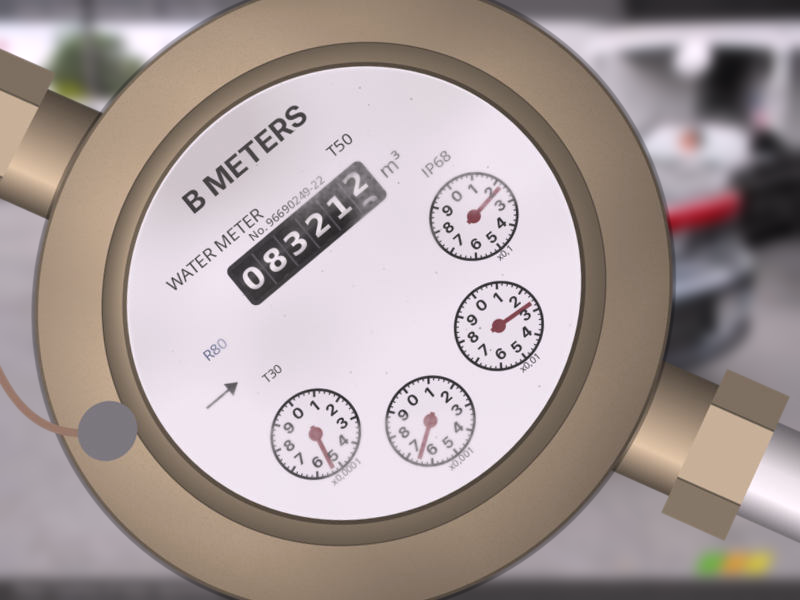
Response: {"value": 83212.2265, "unit": "m³"}
